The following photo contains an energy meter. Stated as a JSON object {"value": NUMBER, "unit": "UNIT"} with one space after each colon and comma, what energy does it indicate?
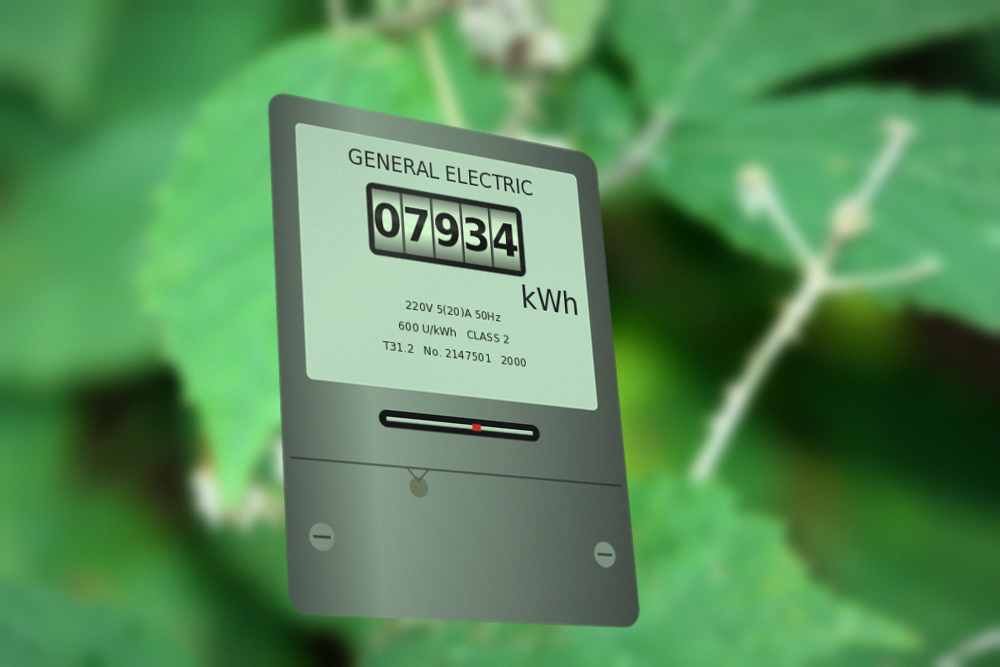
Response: {"value": 7934, "unit": "kWh"}
